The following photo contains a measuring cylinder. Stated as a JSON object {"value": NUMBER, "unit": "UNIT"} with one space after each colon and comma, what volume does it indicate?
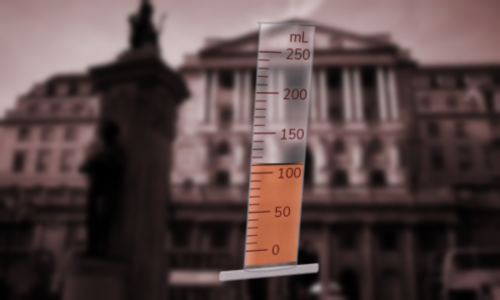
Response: {"value": 110, "unit": "mL"}
